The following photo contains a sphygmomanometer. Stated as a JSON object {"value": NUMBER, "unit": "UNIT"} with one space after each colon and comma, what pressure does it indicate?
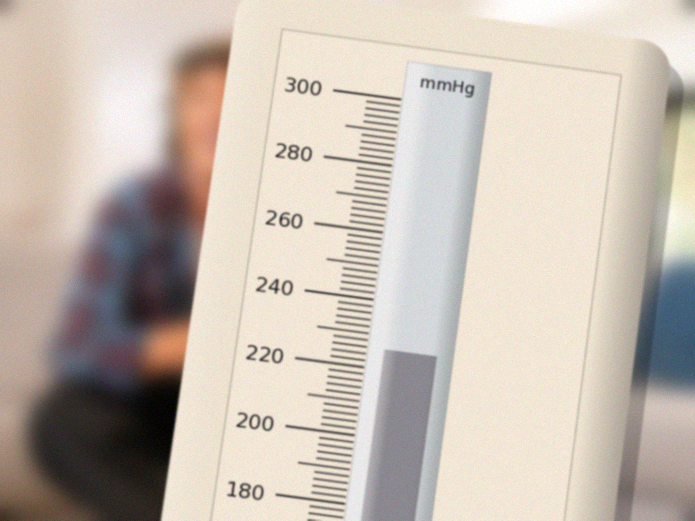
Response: {"value": 226, "unit": "mmHg"}
